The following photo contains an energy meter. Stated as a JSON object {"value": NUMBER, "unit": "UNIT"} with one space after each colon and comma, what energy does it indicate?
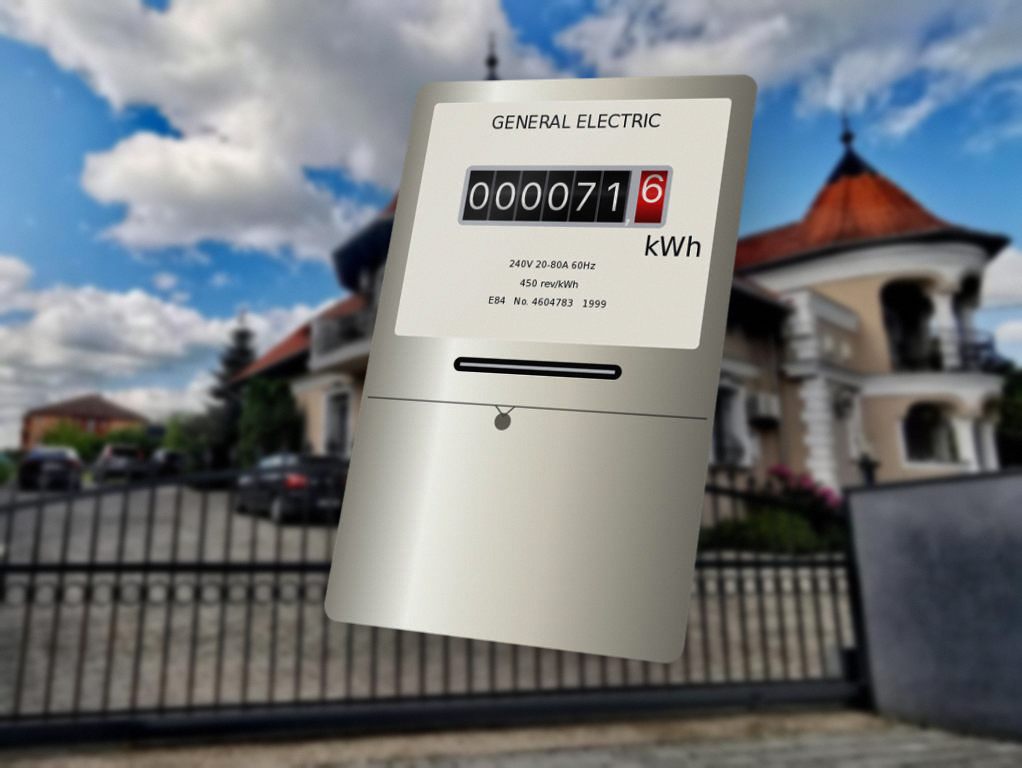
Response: {"value": 71.6, "unit": "kWh"}
